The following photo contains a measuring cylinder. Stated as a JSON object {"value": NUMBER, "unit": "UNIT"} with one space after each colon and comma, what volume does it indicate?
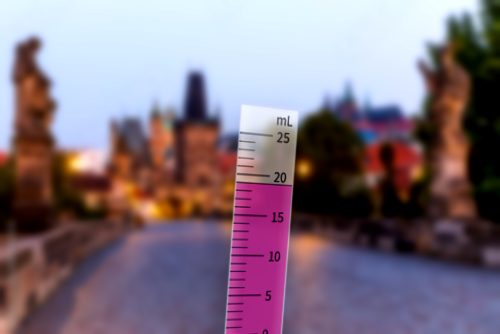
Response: {"value": 19, "unit": "mL"}
